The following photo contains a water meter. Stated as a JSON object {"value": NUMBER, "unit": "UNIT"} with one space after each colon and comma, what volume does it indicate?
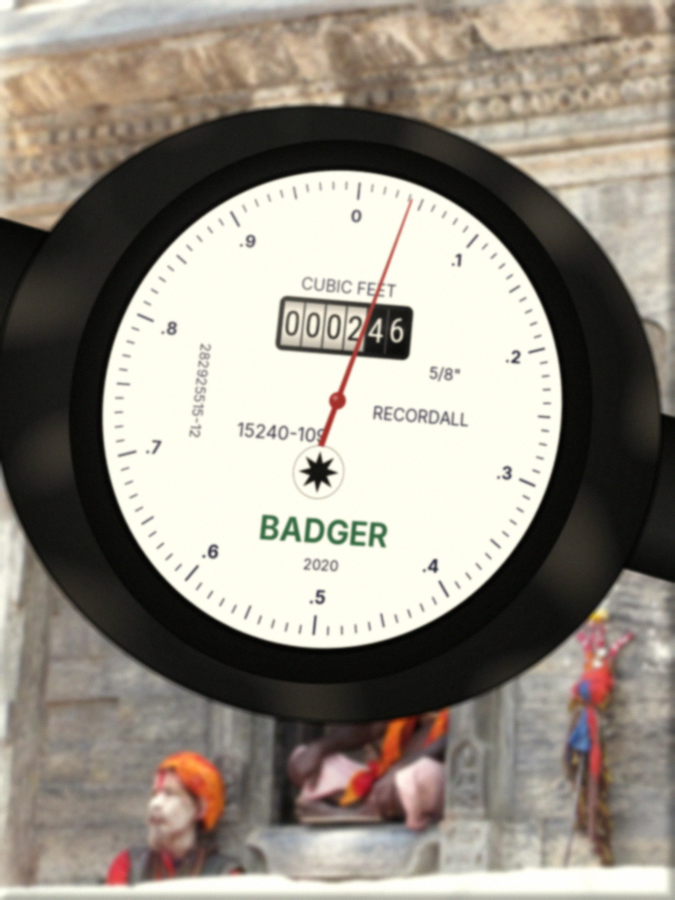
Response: {"value": 246.04, "unit": "ft³"}
